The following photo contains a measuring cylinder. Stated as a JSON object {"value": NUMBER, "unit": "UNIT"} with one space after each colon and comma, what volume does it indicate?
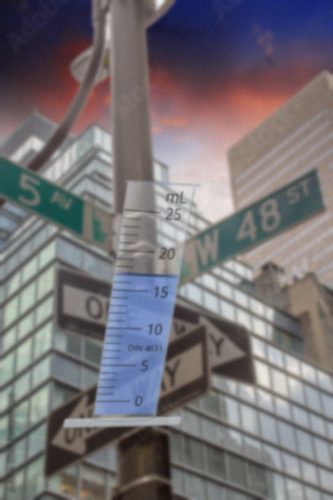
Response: {"value": 17, "unit": "mL"}
